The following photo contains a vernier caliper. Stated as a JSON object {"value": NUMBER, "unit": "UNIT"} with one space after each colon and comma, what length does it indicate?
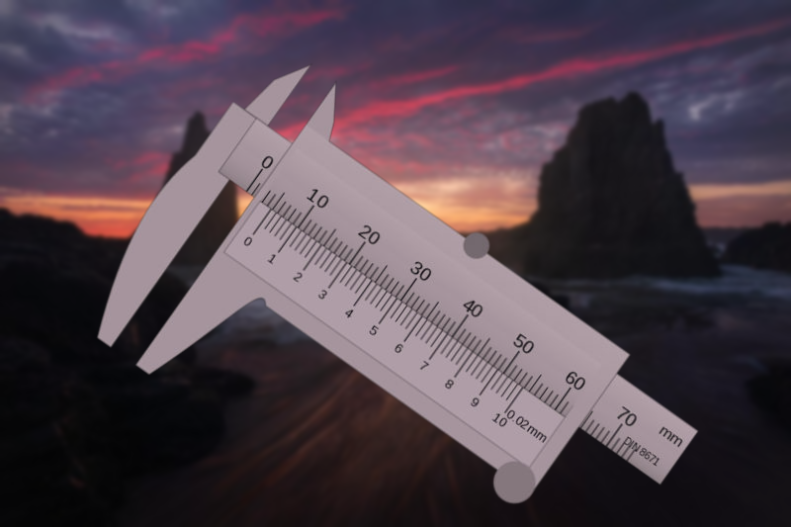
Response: {"value": 4.8, "unit": "mm"}
